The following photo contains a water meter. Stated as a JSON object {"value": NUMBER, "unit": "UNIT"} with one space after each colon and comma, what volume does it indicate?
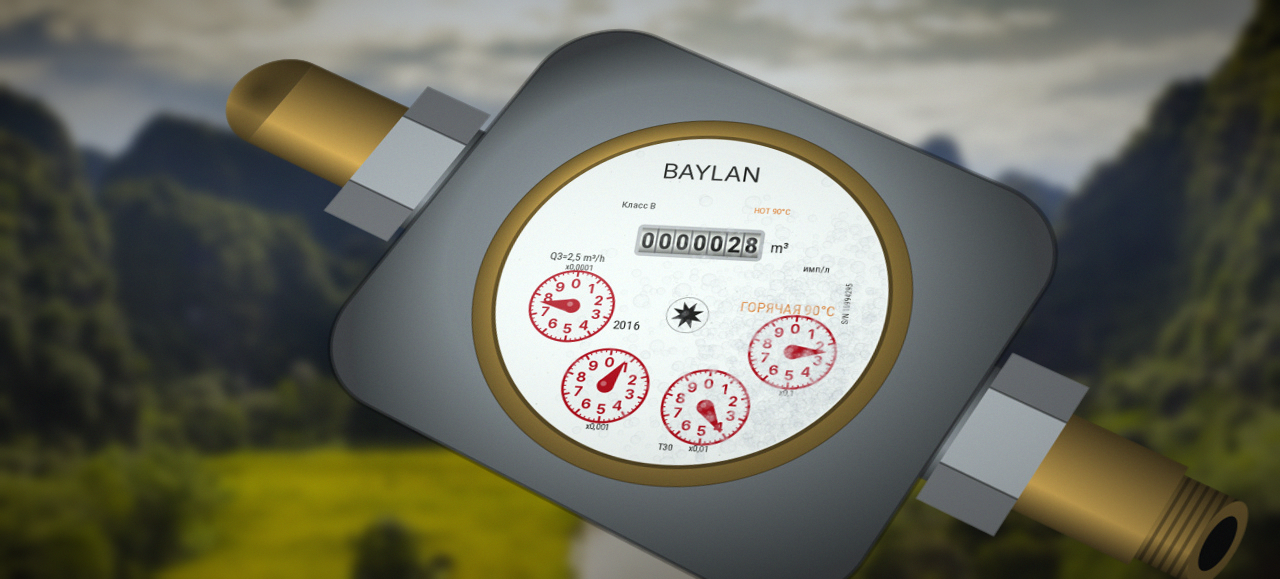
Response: {"value": 28.2407, "unit": "m³"}
